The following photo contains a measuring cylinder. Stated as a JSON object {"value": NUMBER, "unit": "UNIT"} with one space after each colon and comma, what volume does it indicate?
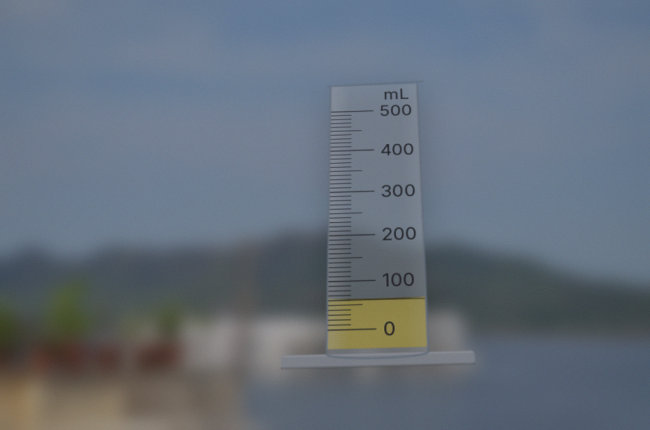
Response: {"value": 60, "unit": "mL"}
